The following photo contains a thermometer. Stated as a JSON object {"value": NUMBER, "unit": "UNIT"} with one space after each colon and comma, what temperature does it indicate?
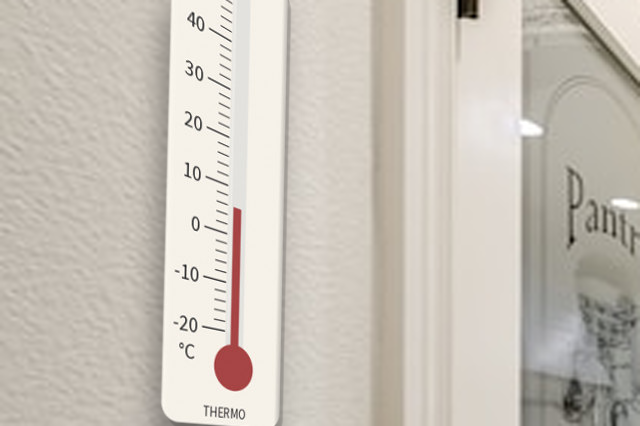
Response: {"value": 6, "unit": "°C"}
